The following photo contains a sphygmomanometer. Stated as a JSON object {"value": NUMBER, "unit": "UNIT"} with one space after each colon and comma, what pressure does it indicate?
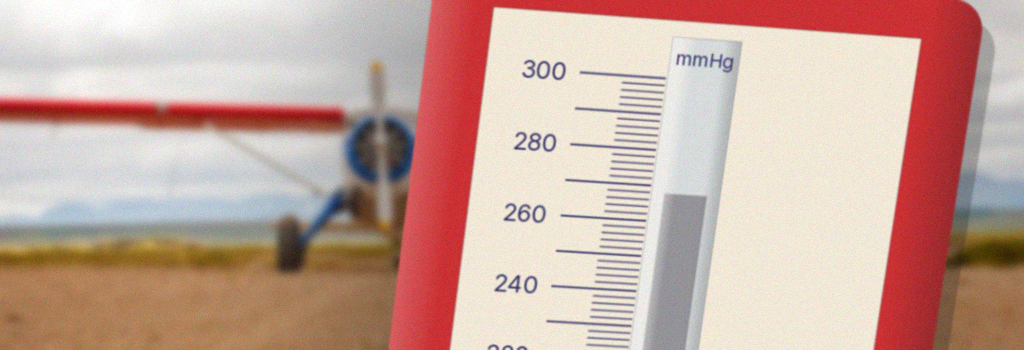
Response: {"value": 268, "unit": "mmHg"}
